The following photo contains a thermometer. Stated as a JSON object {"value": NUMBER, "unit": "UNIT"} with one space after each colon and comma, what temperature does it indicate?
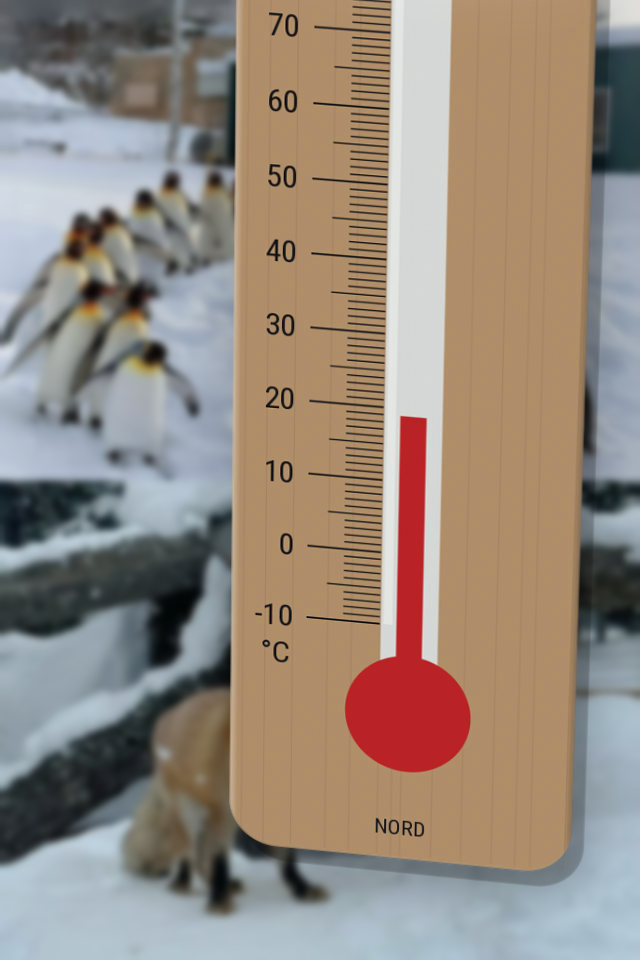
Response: {"value": 19, "unit": "°C"}
